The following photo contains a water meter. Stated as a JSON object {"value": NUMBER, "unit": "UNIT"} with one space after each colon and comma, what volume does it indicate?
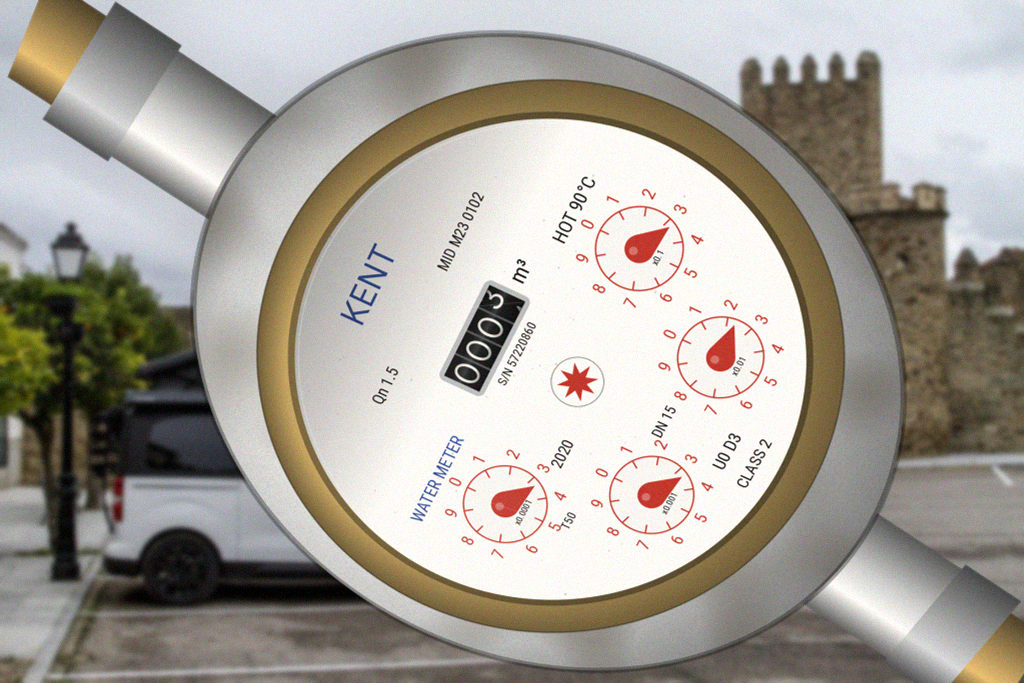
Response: {"value": 3.3233, "unit": "m³"}
